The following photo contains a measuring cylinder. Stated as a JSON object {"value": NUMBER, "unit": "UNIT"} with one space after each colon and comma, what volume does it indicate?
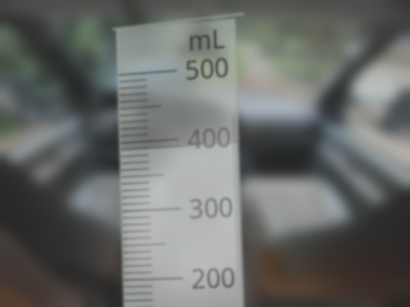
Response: {"value": 390, "unit": "mL"}
